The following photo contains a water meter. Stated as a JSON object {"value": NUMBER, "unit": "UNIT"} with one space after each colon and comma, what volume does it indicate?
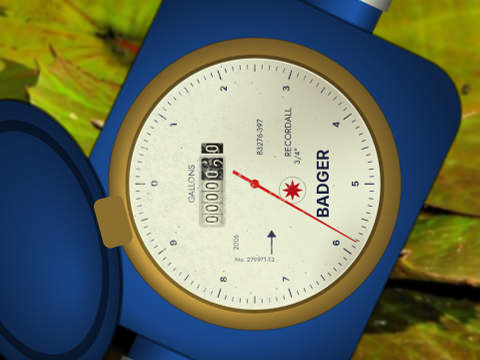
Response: {"value": 15.8, "unit": "gal"}
